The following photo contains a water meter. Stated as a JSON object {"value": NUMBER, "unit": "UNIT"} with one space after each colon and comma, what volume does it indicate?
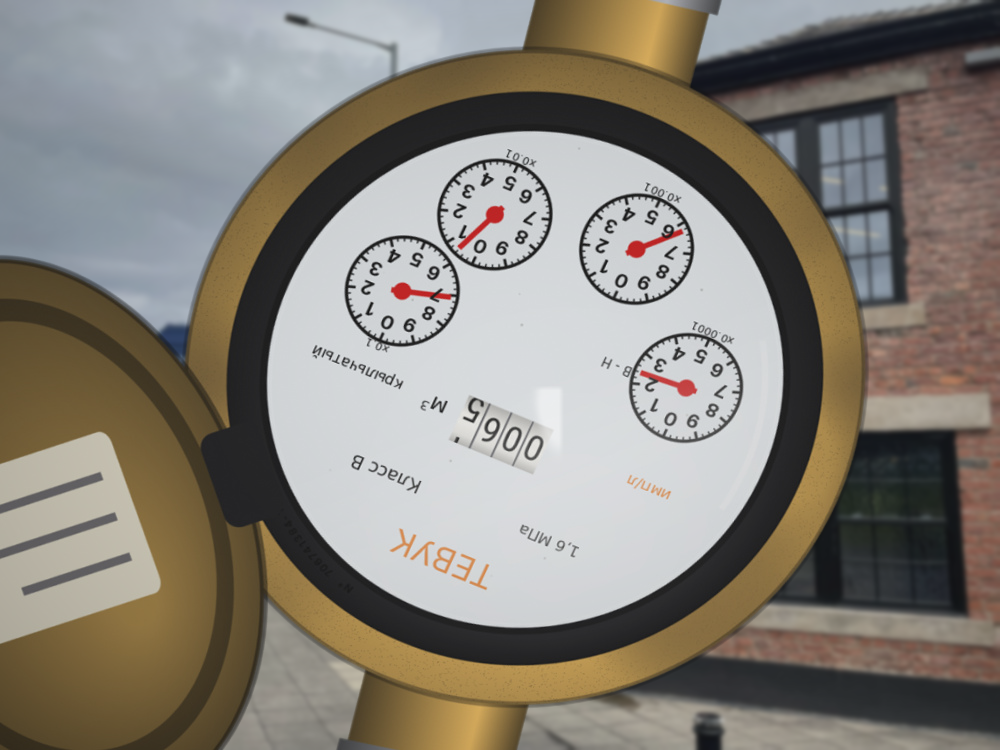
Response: {"value": 64.7062, "unit": "m³"}
